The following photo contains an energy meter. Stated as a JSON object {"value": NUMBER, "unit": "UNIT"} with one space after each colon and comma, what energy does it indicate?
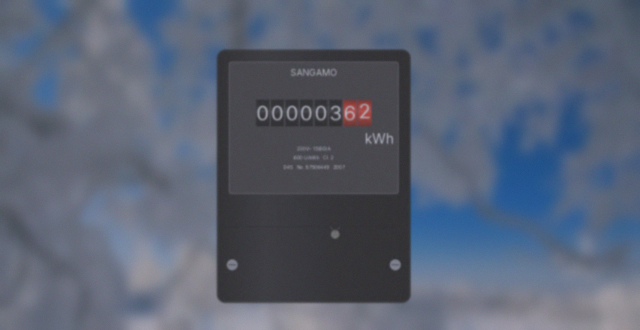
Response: {"value": 3.62, "unit": "kWh"}
